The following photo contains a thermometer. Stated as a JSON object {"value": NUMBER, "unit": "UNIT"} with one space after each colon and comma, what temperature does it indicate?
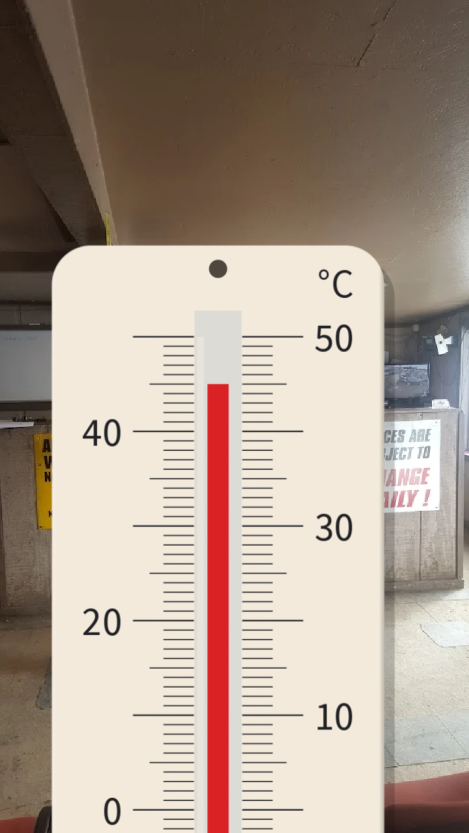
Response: {"value": 45, "unit": "°C"}
